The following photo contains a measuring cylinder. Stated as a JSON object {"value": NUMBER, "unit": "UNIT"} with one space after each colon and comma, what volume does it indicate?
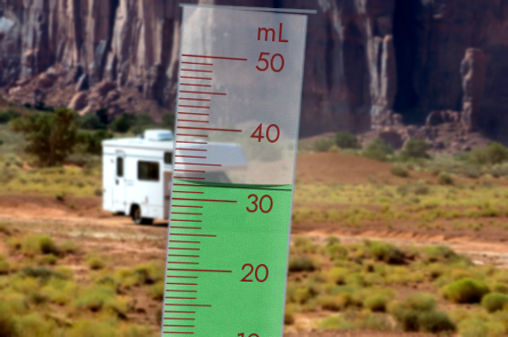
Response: {"value": 32, "unit": "mL"}
